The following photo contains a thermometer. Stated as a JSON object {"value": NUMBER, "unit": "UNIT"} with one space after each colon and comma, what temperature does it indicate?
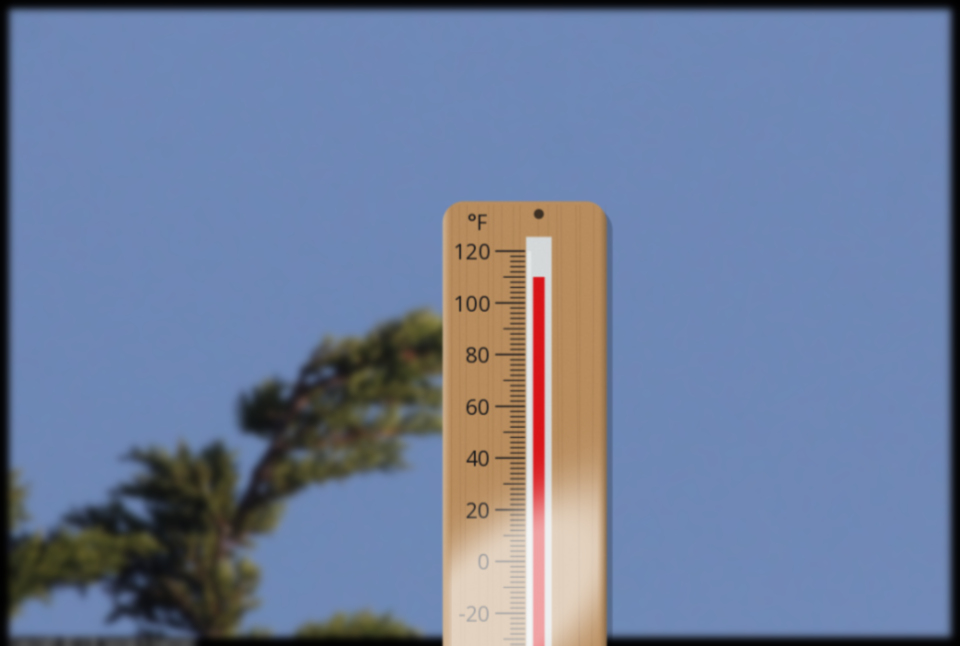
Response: {"value": 110, "unit": "°F"}
